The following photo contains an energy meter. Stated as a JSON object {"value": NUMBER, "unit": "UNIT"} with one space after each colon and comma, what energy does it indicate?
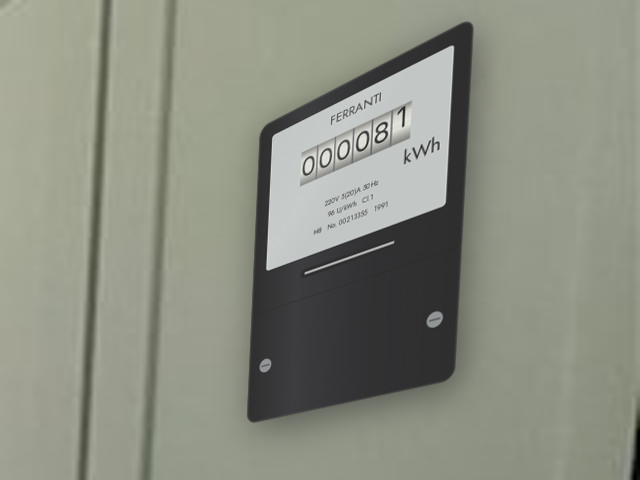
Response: {"value": 81, "unit": "kWh"}
